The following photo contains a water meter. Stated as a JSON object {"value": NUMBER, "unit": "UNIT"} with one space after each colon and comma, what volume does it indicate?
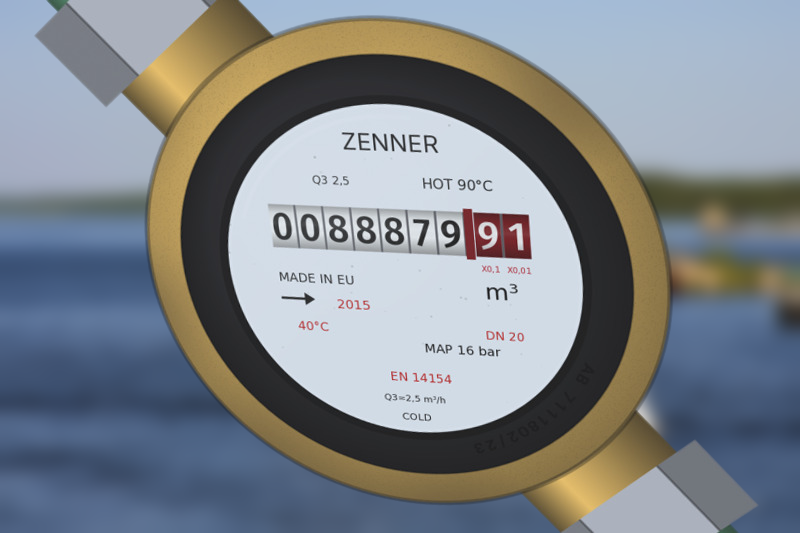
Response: {"value": 88879.91, "unit": "m³"}
